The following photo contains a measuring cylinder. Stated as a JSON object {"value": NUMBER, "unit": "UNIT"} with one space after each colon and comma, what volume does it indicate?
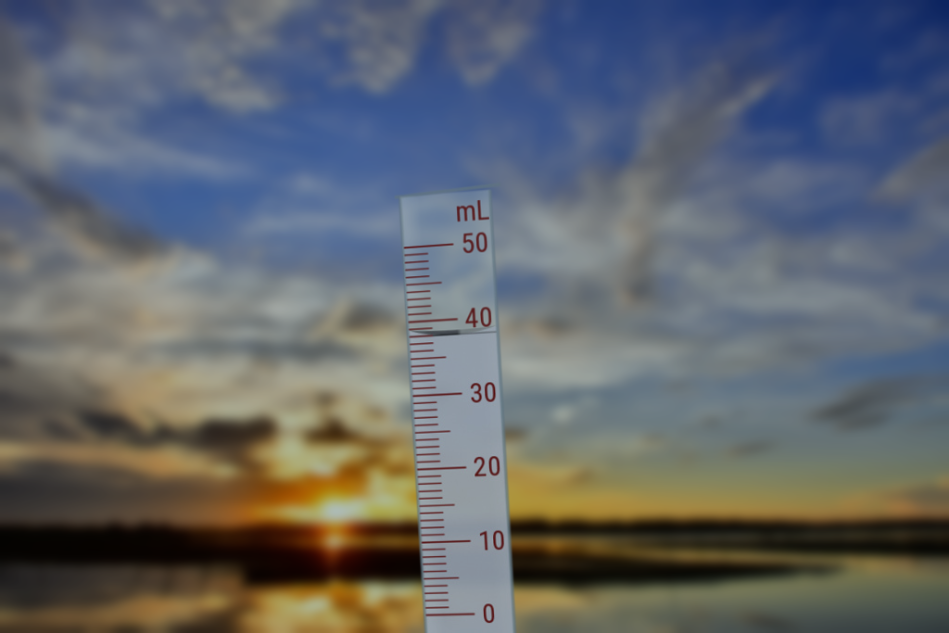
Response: {"value": 38, "unit": "mL"}
